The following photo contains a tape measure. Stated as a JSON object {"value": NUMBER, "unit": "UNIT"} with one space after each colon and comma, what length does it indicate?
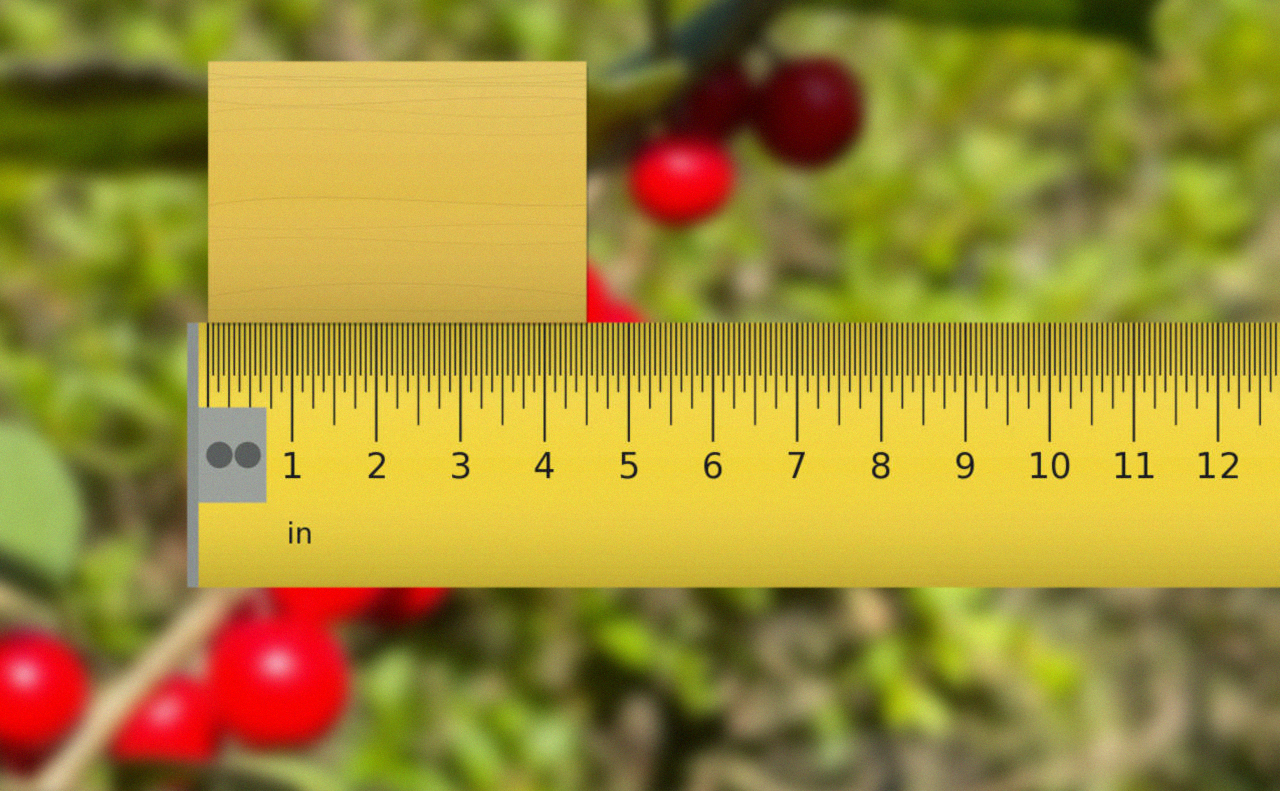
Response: {"value": 4.5, "unit": "in"}
